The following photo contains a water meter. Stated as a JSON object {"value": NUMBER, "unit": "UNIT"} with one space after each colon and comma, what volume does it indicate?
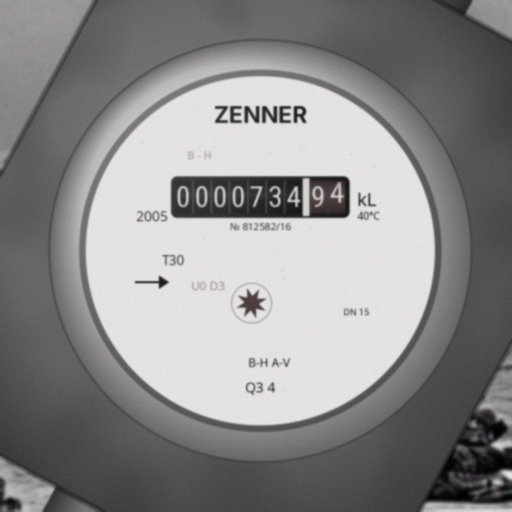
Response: {"value": 734.94, "unit": "kL"}
